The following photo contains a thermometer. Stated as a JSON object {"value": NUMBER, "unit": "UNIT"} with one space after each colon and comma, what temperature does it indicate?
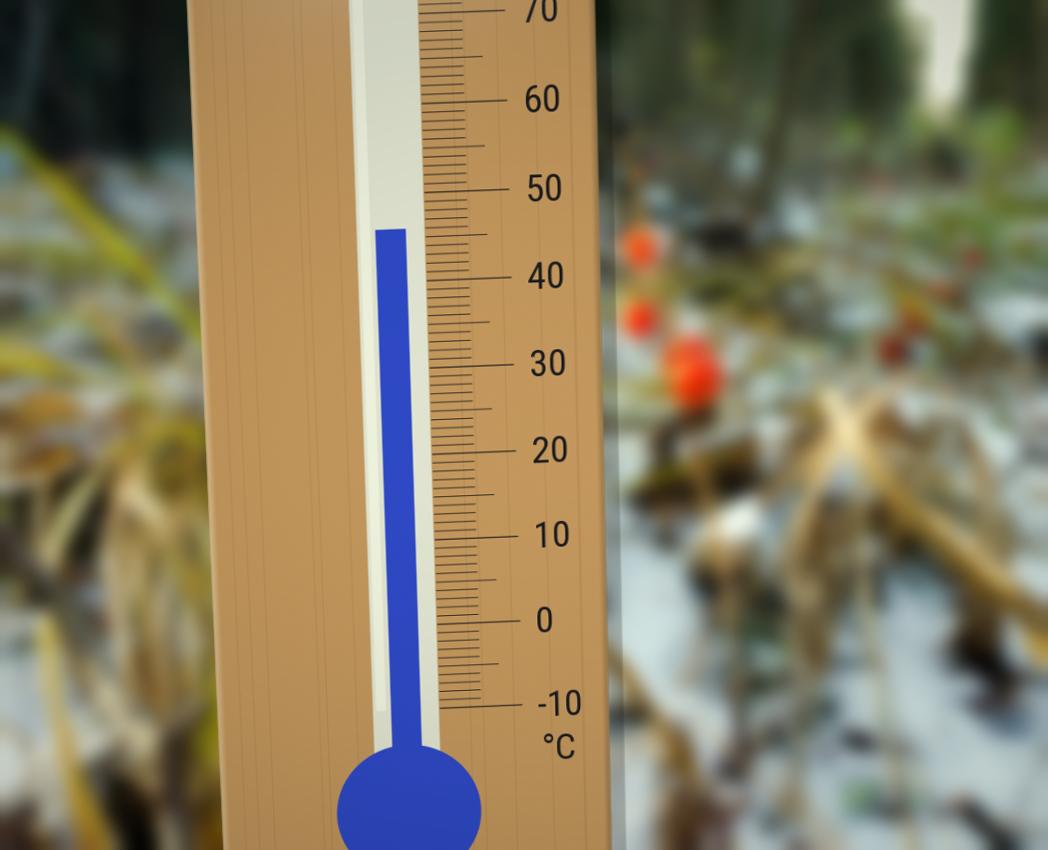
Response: {"value": 46, "unit": "°C"}
